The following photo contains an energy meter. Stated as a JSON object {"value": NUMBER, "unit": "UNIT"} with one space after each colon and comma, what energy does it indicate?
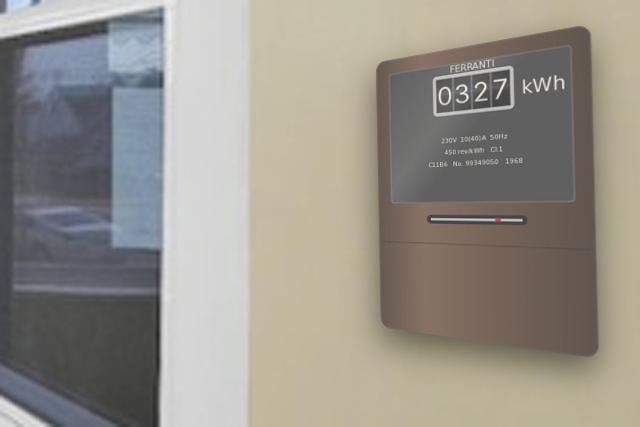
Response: {"value": 327, "unit": "kWh"}
